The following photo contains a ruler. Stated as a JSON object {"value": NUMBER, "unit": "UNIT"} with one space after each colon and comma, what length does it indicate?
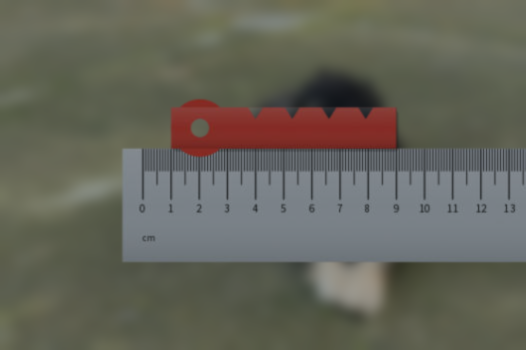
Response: {"value": 8, "unit": "cm"}
